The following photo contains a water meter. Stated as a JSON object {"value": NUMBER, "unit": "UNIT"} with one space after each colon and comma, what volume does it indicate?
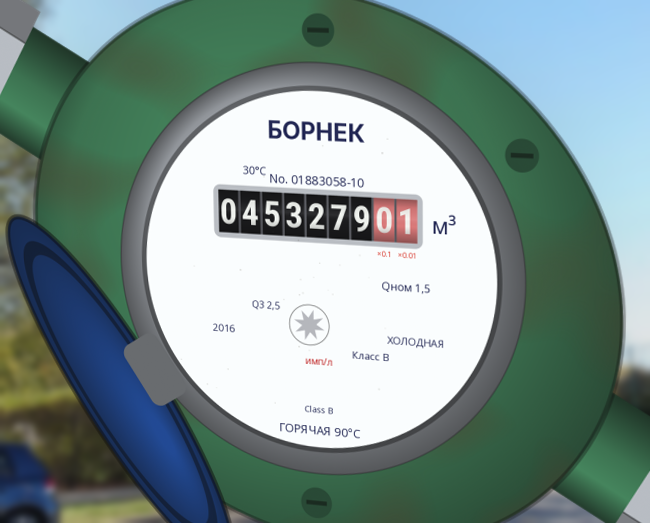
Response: {"value": 453279.01, "unit": "m³"}
